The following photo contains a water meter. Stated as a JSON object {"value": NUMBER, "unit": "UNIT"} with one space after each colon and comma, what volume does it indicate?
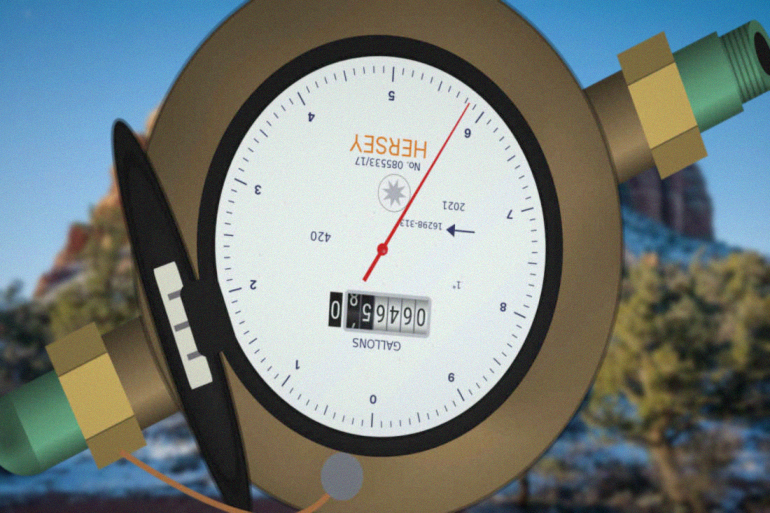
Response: {"value": 646575.8, "unit": "gal"}
